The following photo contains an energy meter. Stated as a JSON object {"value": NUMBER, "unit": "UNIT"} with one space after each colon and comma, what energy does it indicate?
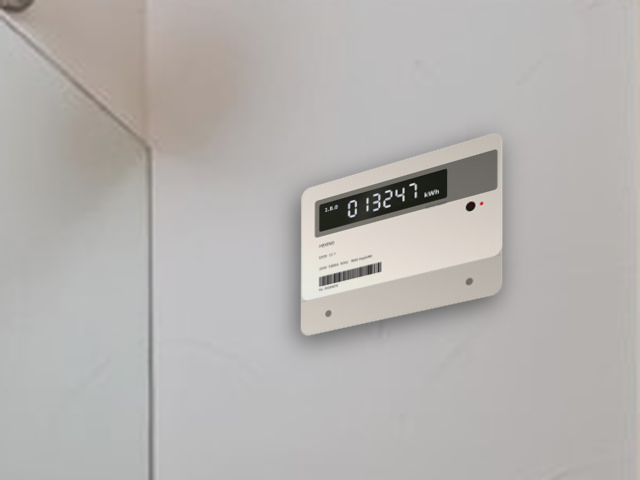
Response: {"value": 13247, "unit": "kWh"}
